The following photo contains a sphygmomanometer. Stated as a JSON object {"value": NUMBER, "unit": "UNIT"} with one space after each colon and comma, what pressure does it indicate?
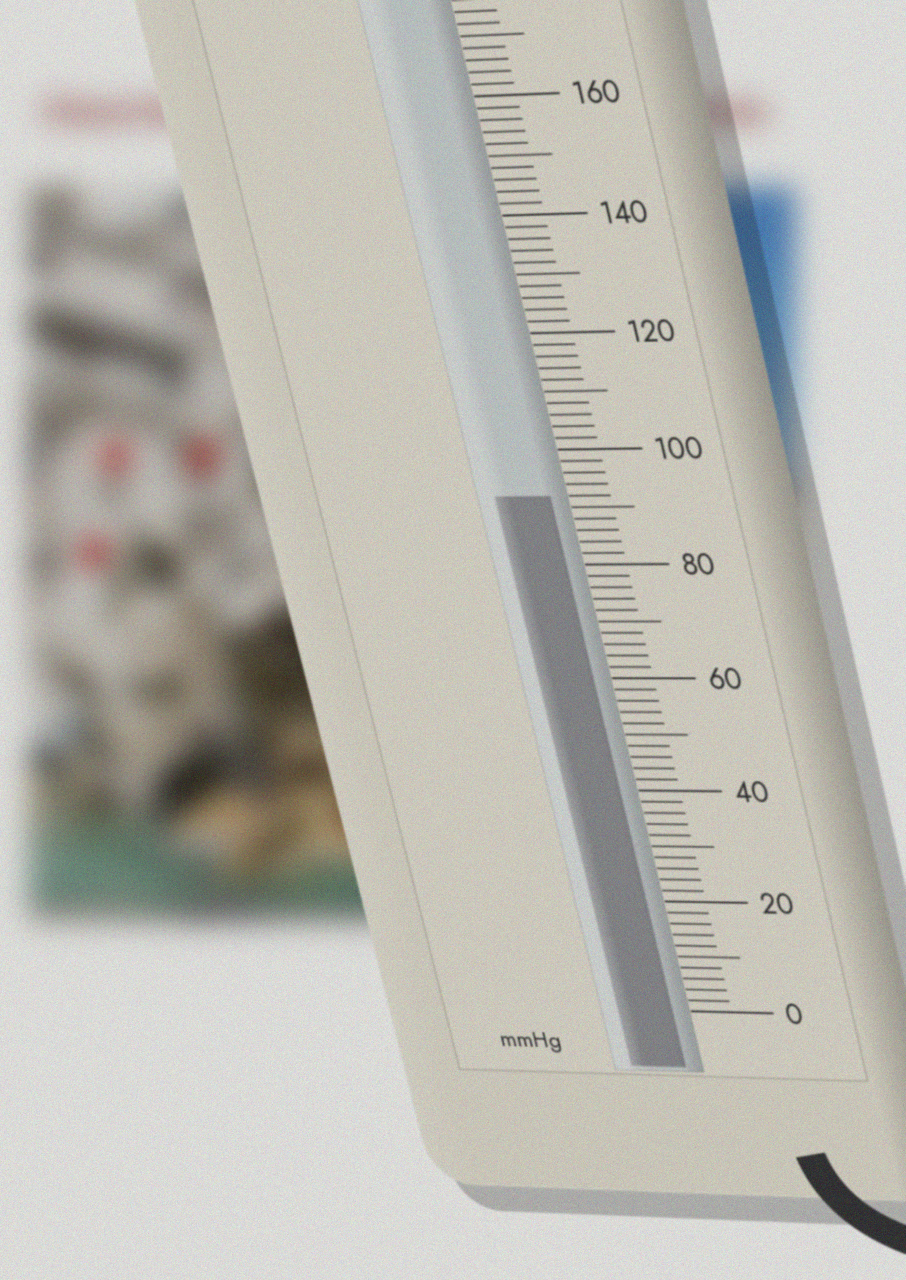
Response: {"value": 92, "unit": "mmHg"}
